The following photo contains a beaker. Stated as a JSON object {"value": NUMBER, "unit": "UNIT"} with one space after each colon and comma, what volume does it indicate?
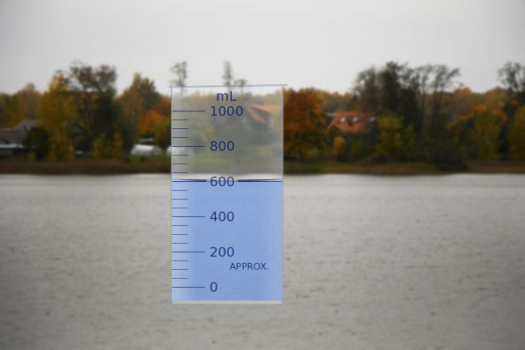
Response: {"value": 600, "unit": "mL"}
